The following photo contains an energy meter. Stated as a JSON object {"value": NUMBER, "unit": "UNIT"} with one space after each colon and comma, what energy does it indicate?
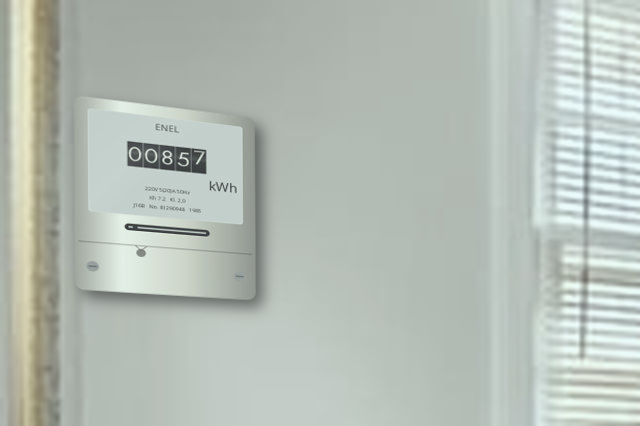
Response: {"value": 857, "unit": "kWh"}
